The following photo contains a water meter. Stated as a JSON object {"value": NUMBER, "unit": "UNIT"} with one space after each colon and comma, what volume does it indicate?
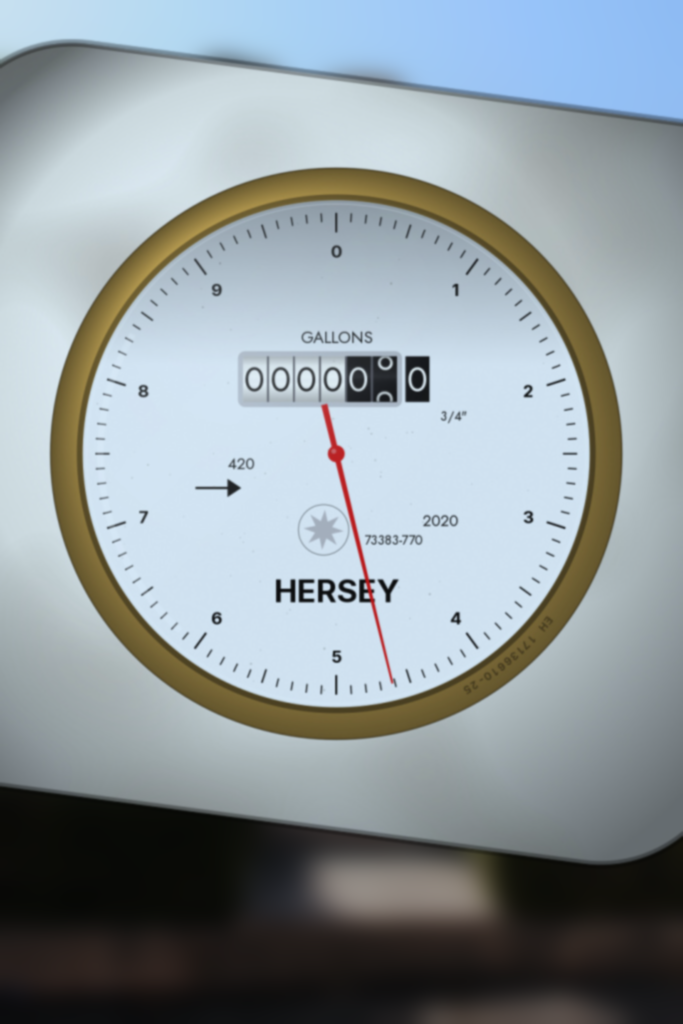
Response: {"value": 84.6, "unit": "gal"}
